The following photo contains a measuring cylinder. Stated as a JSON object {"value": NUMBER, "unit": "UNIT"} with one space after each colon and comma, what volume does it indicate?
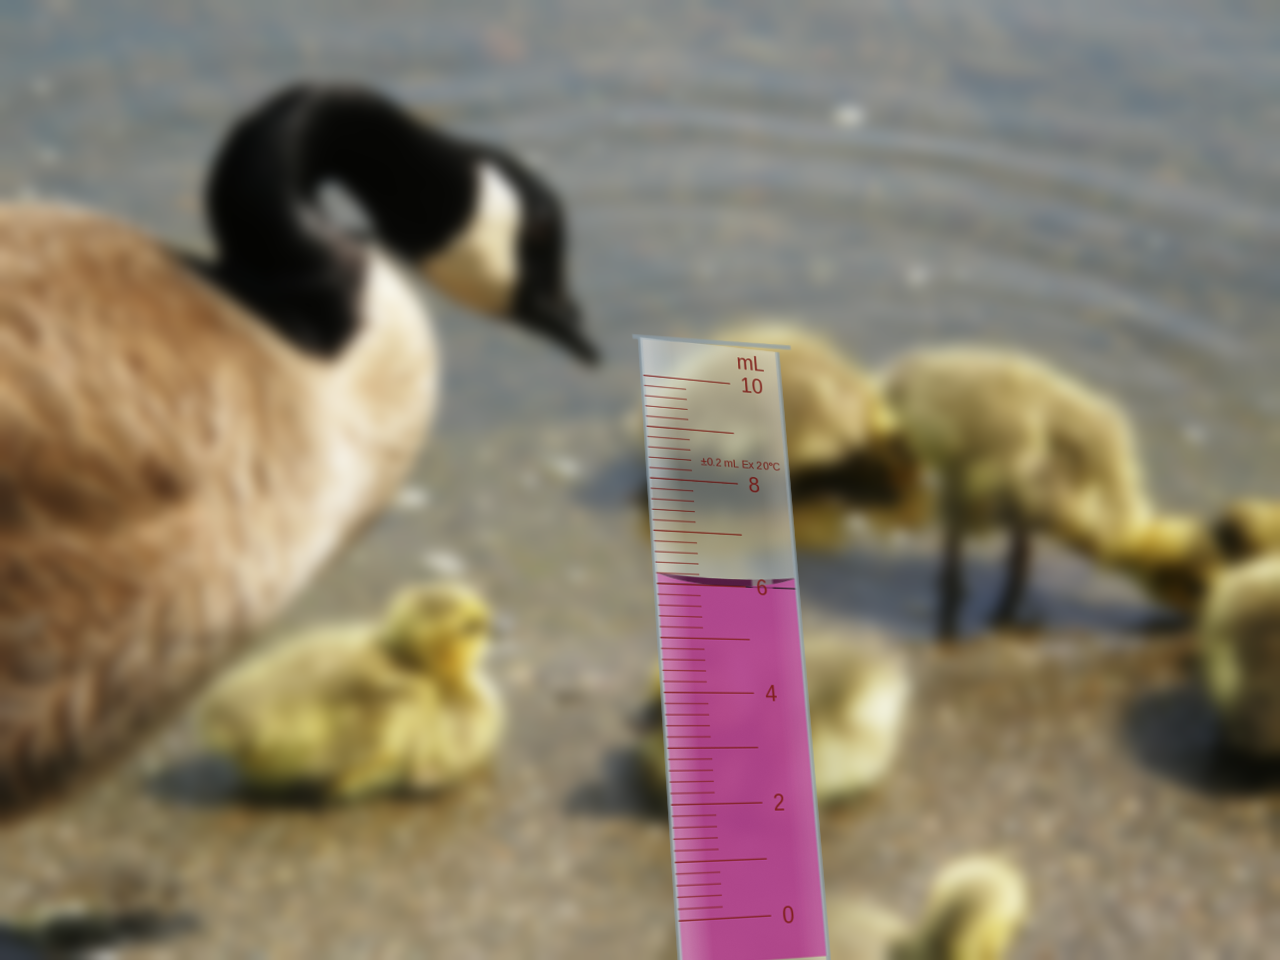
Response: {"value": 6, "unit": "mL"}
